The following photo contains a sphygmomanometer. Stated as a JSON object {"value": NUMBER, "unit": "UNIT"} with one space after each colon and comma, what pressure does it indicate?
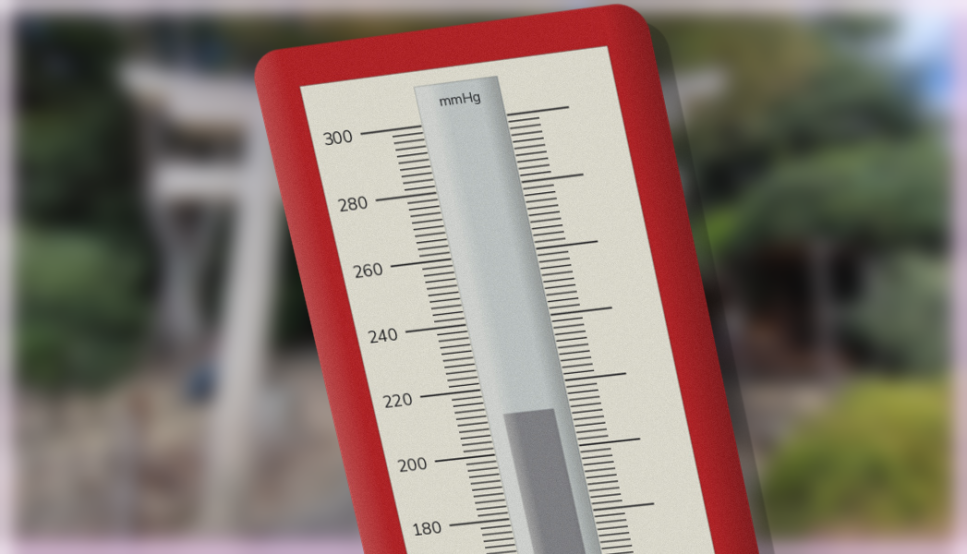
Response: {"value": 212, "unit": "mmHg"}
